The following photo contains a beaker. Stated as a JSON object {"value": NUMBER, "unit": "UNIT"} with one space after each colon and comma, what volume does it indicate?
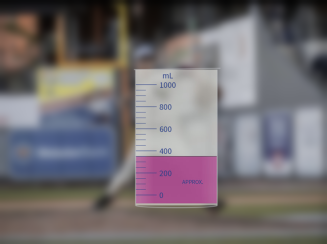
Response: {"value": 350, "unit": "mL"}
